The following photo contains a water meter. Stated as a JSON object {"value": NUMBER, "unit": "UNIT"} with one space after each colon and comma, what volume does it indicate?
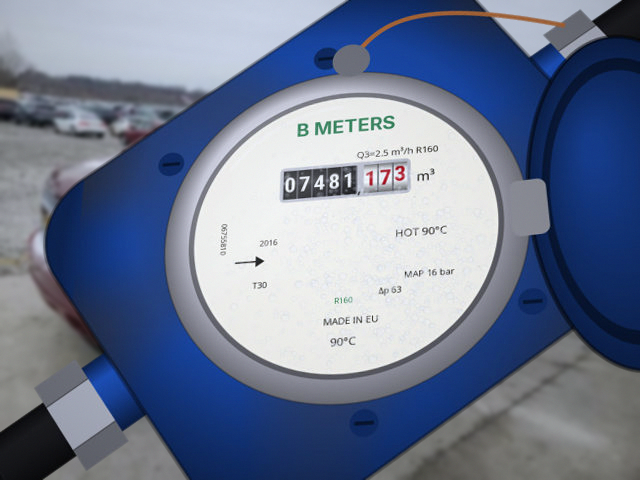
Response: {"value": 7481.173, "unit": "m³"}
